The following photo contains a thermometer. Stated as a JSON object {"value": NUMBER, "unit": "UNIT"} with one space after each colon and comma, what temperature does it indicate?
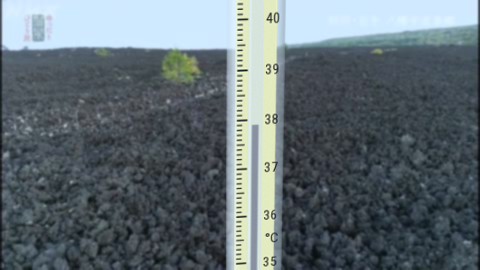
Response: {"value": 37.9, "unit": "°C"}
